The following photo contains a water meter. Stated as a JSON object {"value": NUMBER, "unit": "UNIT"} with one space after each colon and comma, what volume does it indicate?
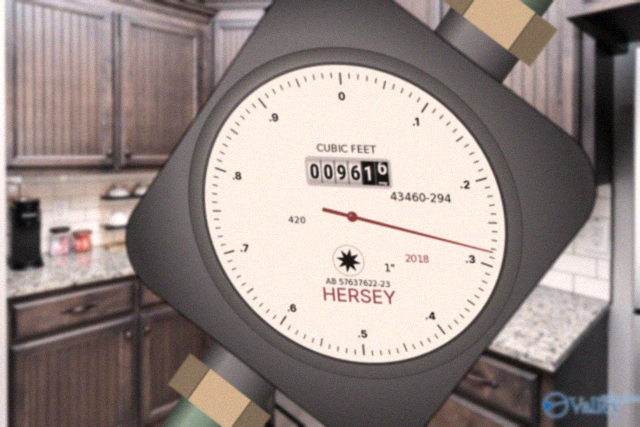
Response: {"value": 9616.28, "unit": "ft³"}
